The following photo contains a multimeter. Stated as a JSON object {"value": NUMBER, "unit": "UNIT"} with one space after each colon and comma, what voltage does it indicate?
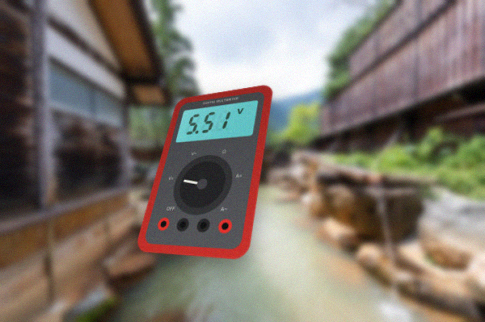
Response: {"value": 5.51, "unit": "V"}
